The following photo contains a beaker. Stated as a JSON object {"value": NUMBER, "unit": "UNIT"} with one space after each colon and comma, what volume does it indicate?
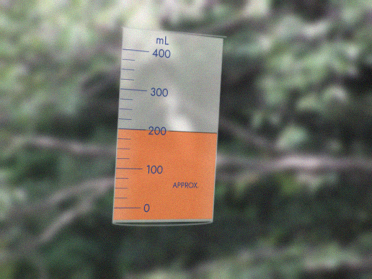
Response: {"value": 200, "unit": "mL"}
